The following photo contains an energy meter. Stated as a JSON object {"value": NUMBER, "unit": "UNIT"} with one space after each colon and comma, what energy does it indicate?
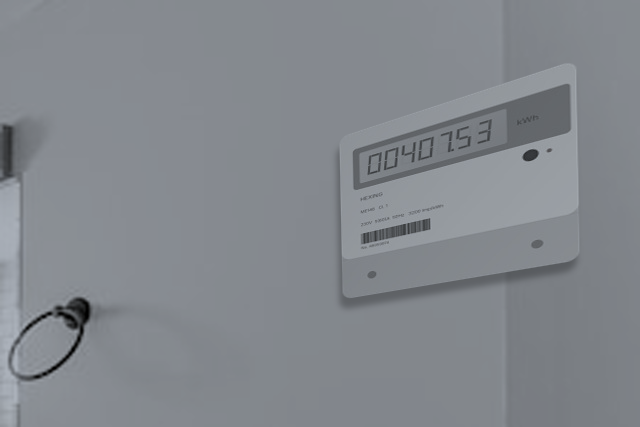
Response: {"value": 407.53, "unit": "kWh"}
